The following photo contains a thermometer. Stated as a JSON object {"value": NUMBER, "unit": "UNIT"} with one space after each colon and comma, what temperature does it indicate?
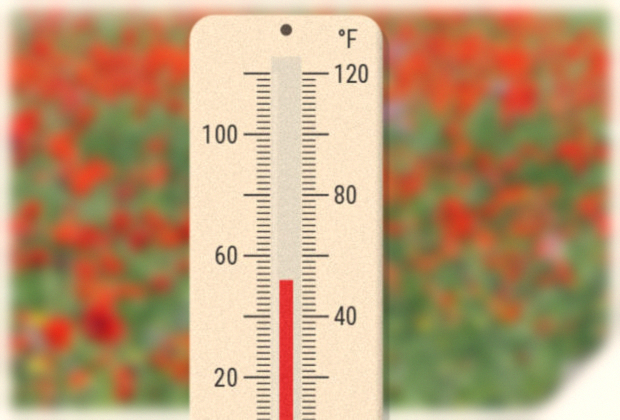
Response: {"value": 52, "unit": "°F"}
